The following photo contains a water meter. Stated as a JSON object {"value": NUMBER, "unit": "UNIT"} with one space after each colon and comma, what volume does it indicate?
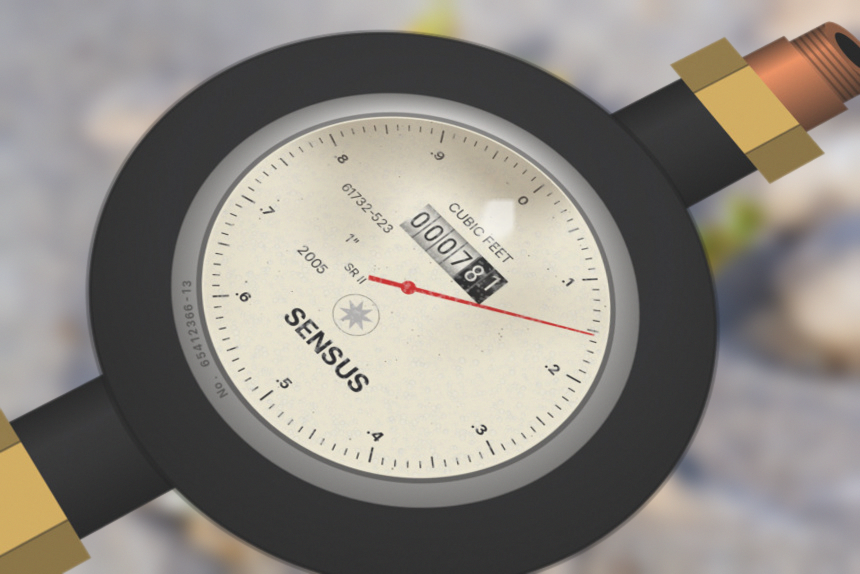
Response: {"value": 781.15, "unit": "ft³"}
